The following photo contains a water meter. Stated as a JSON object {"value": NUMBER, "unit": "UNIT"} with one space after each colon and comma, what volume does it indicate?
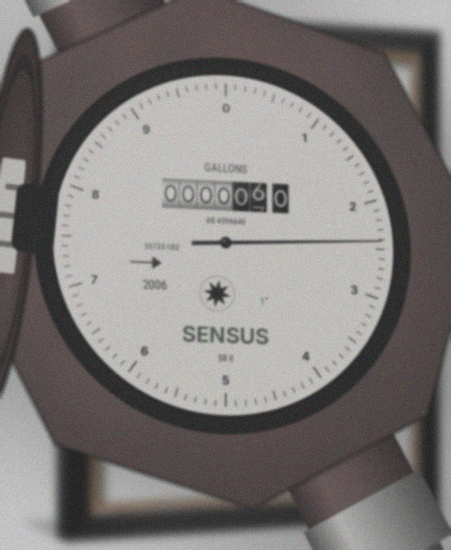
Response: {"value": 62.4, "unit": "gal"}
